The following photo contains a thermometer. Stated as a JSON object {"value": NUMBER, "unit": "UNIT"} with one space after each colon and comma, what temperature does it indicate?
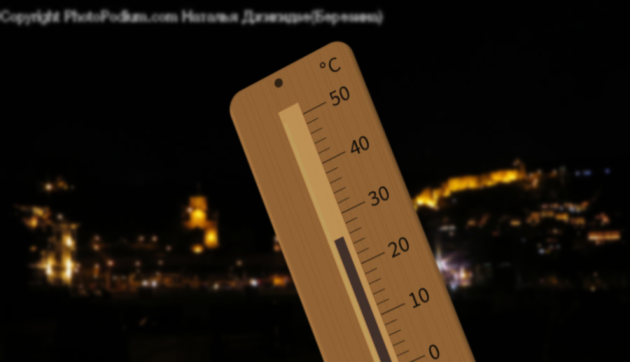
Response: {"value": 26, "unit": "°C"}
